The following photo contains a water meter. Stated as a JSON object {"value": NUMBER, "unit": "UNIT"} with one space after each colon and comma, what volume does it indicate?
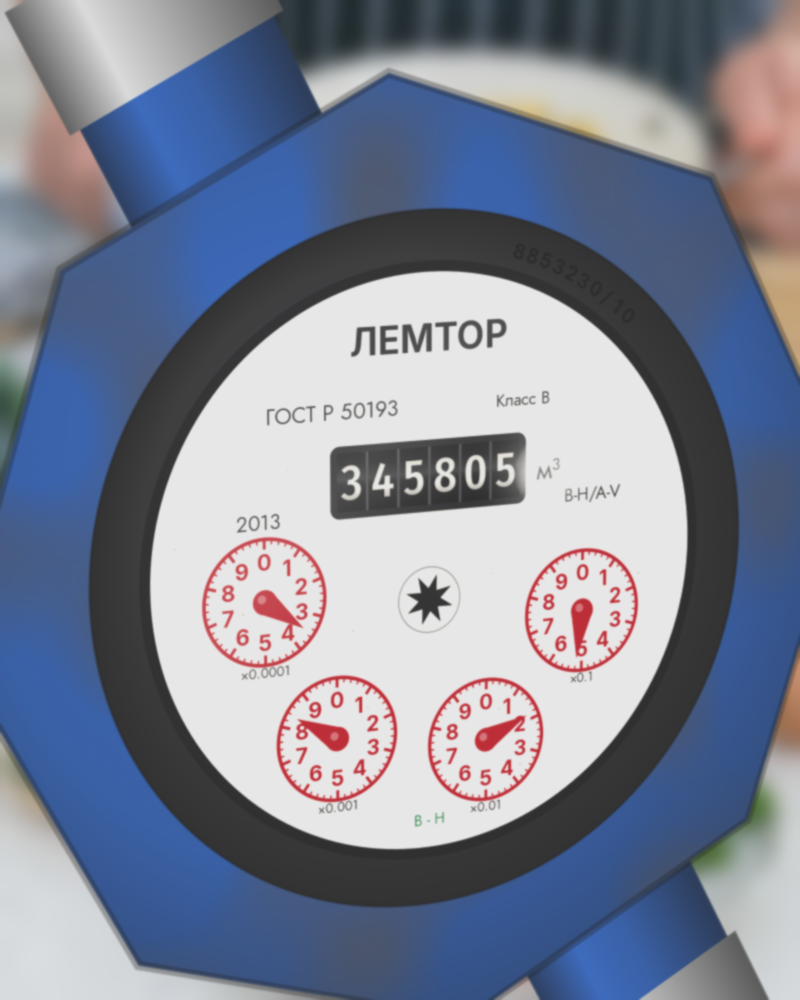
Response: {"value": 345805.5183, "unit": "m³"}
